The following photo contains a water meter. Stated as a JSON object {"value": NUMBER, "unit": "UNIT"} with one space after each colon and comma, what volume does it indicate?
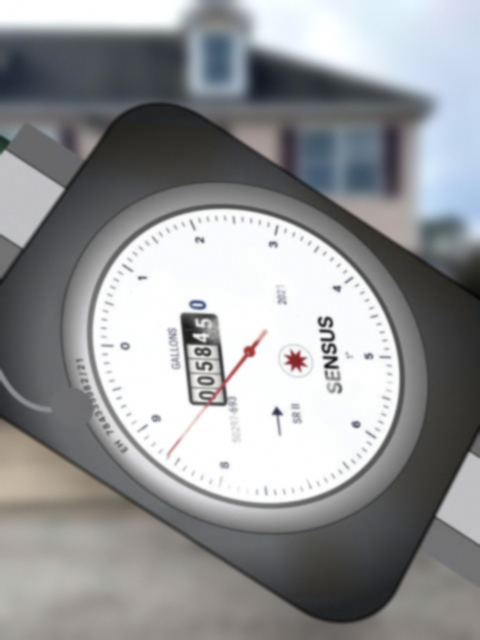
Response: {"value": 58448.6, "unit": "gal"}
